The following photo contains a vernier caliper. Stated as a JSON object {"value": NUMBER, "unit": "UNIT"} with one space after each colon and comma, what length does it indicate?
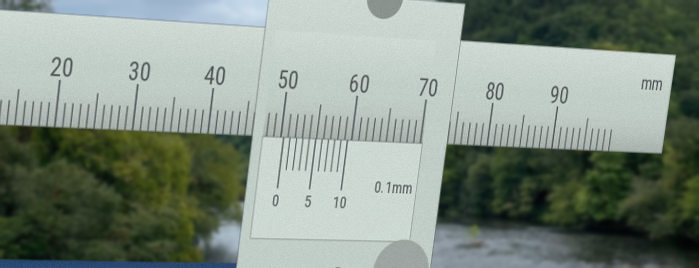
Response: {"value": 50.4, "unit": "mm"}
